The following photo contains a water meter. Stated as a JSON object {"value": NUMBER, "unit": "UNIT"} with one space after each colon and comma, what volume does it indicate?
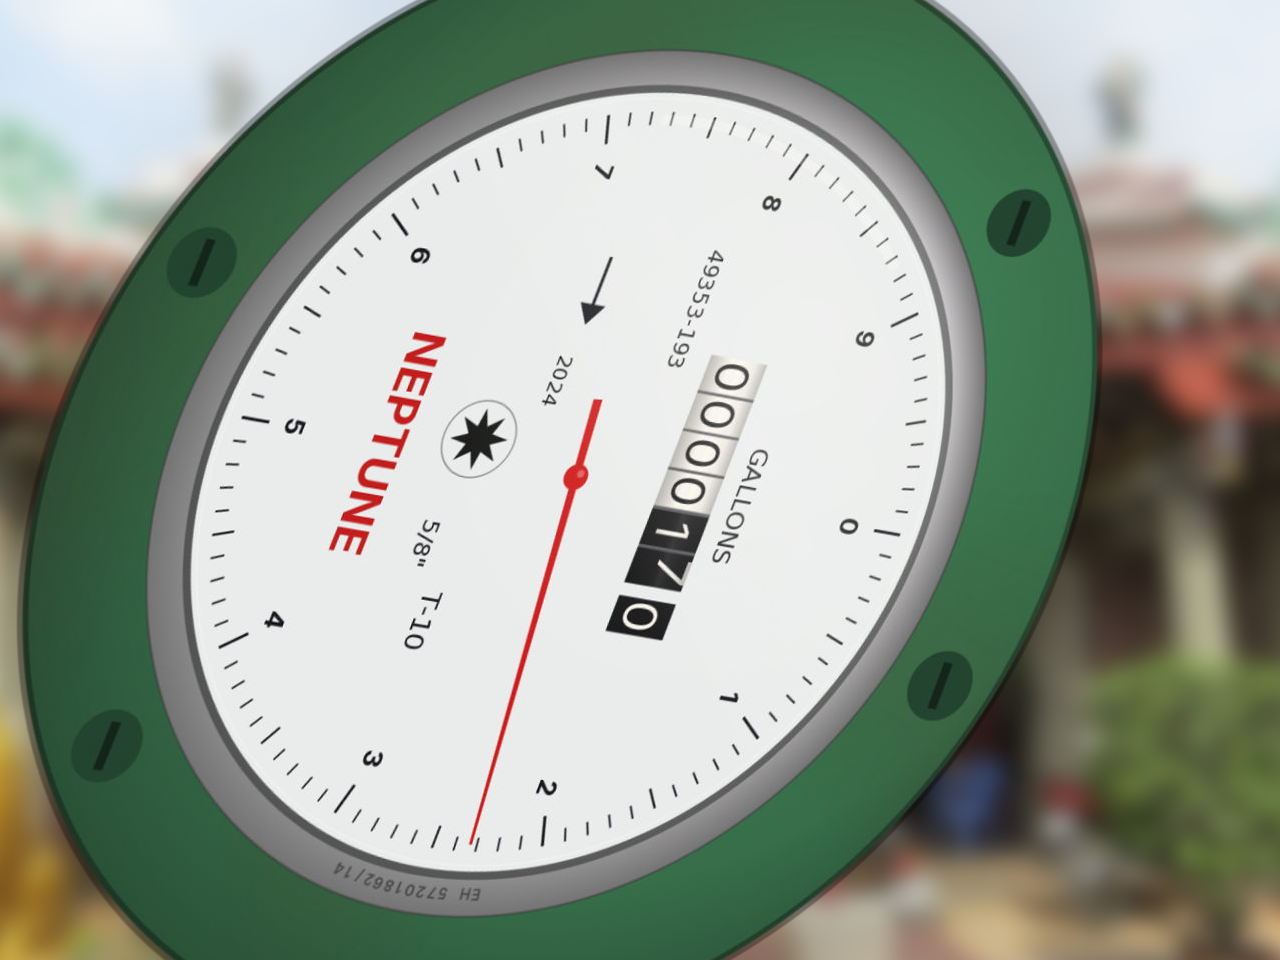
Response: {"value": 172.3, "unit": "gal"}
